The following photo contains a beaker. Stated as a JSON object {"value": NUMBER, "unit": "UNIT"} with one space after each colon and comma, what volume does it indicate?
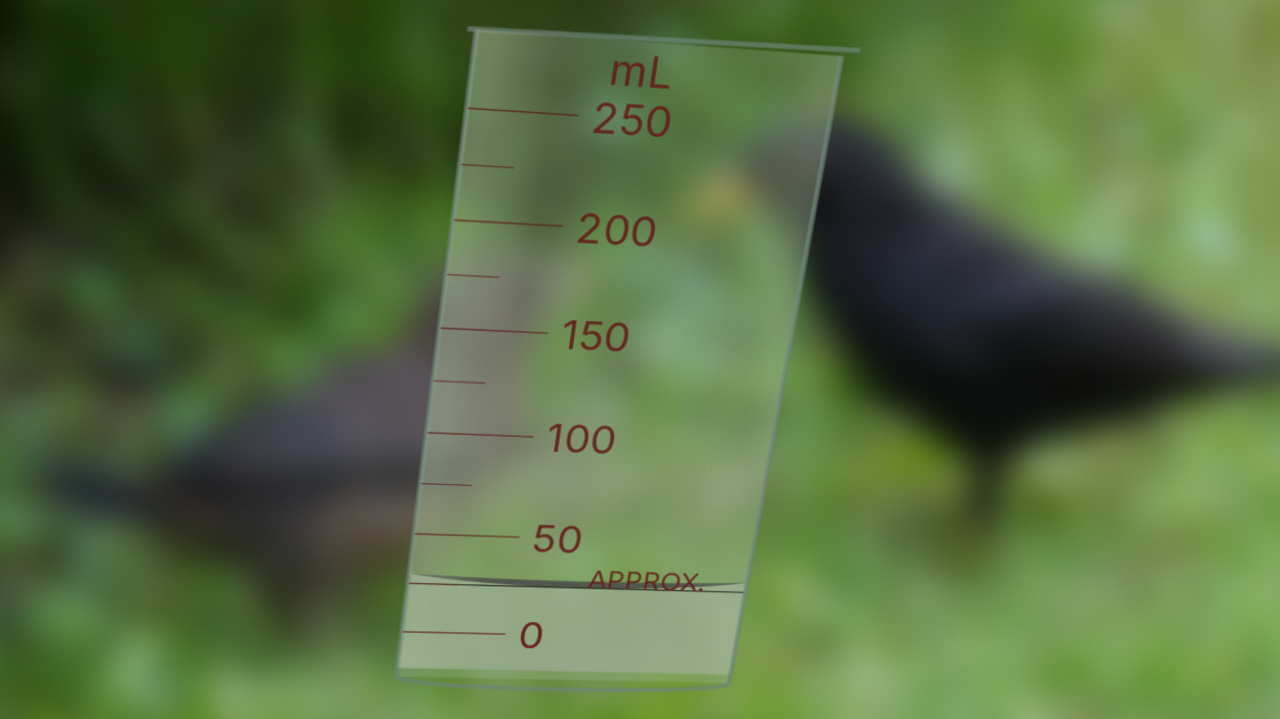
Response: {"value": 25, "unit": "mL"}
